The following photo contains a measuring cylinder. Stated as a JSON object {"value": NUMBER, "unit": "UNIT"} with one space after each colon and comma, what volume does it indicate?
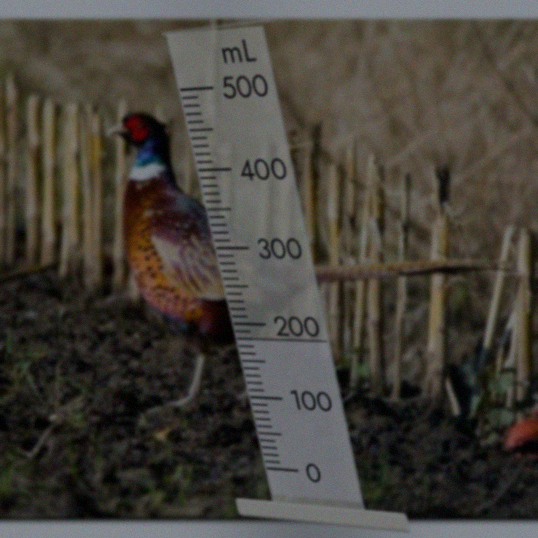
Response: {"value": 180, "unit": "mL"}
